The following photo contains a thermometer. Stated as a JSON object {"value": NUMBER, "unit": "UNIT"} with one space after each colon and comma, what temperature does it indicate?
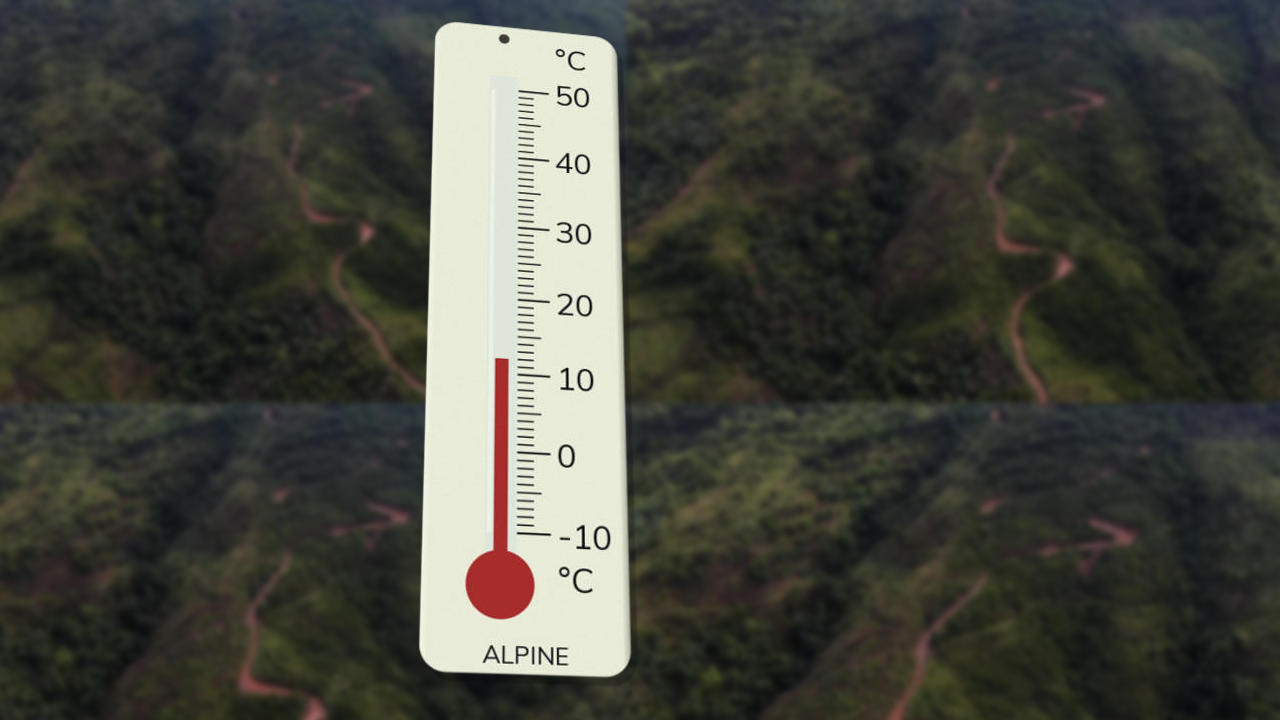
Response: {"value": 12, "unit": "°C"}
